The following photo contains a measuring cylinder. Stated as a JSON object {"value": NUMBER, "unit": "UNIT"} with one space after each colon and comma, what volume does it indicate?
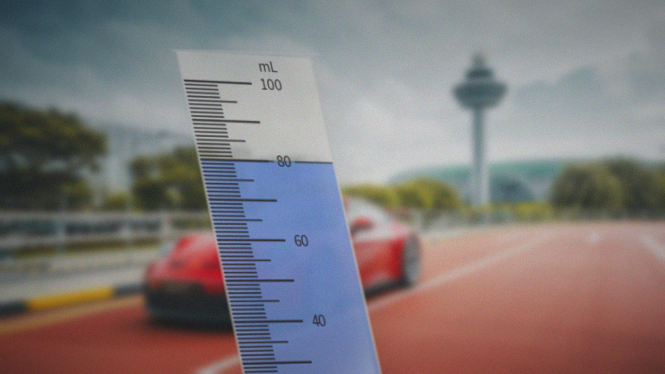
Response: {"value": 80, "unit": "mL"}
